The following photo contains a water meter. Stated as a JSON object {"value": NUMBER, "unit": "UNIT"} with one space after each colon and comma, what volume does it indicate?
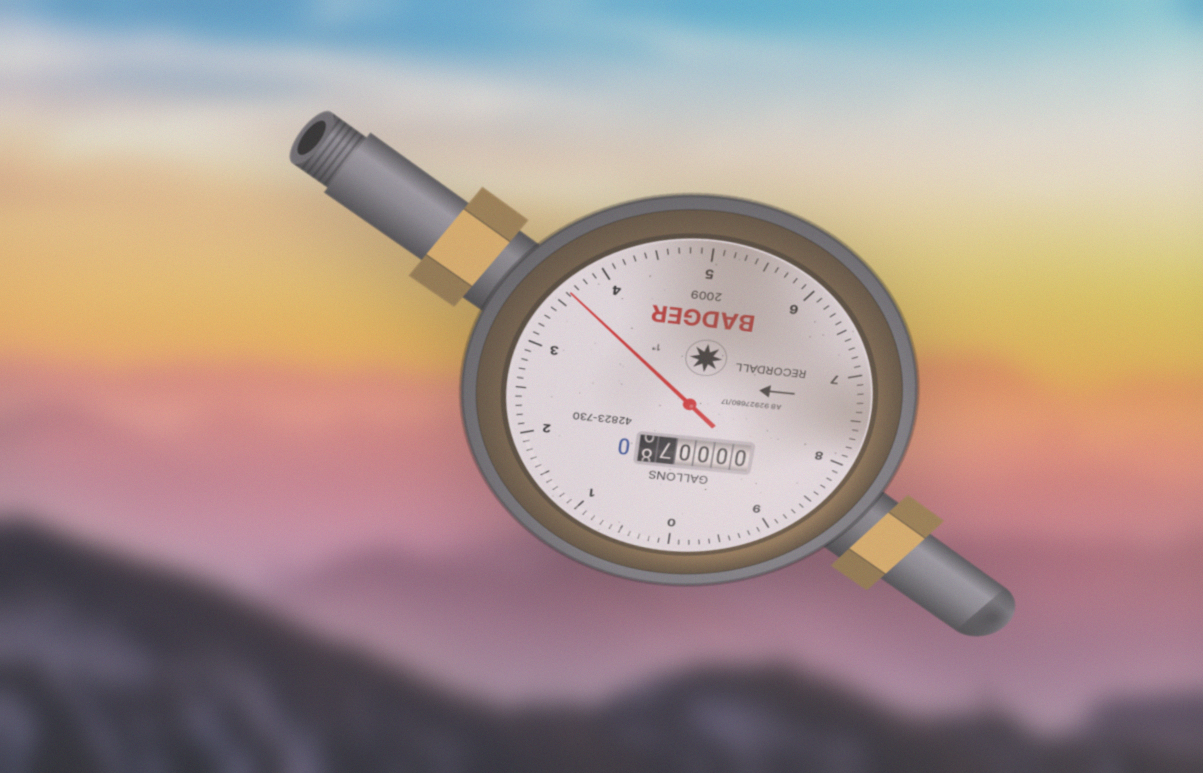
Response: {"value": 783.6, "unit": "gal"}
